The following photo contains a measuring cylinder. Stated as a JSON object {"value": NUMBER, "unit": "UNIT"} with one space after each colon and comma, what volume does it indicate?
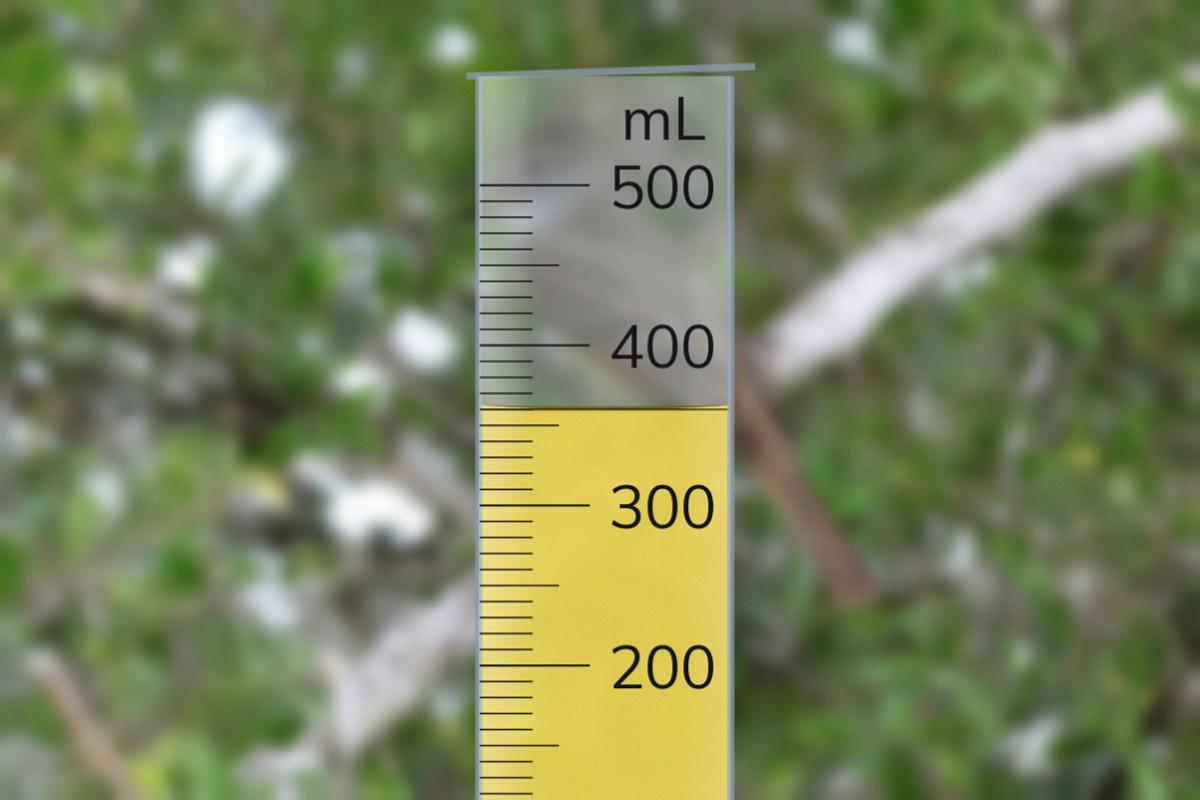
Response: {"value": 360, "unit": "mL"}
